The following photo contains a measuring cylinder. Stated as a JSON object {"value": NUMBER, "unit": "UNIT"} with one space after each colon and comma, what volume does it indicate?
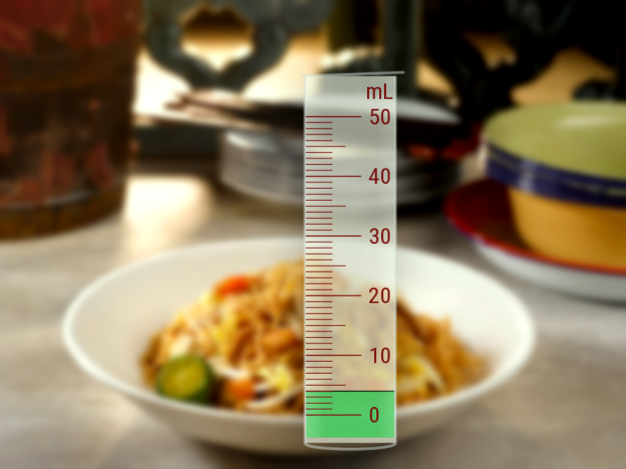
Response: {"value": 4, "unit": "mL"}
